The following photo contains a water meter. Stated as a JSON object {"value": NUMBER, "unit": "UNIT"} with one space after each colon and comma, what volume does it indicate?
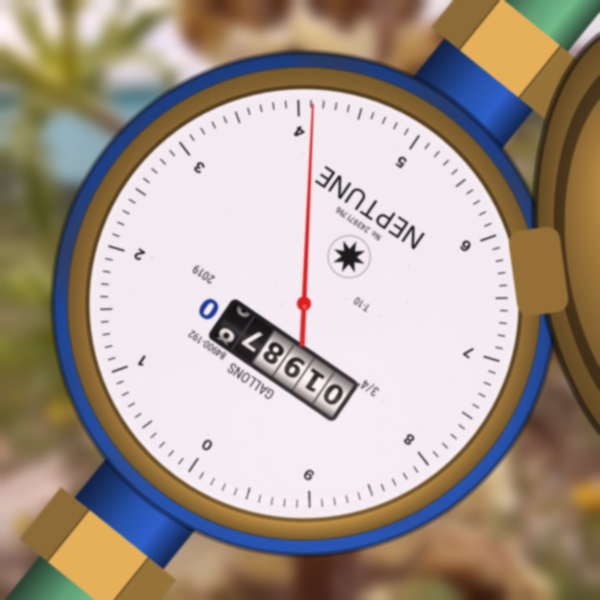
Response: {"value": 198784.1, "unit": "gal"}
